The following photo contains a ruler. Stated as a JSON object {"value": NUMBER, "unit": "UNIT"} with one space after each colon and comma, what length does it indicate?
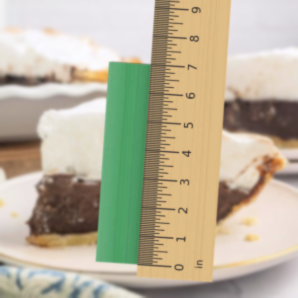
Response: {"value": 7, "unit": "in"}
